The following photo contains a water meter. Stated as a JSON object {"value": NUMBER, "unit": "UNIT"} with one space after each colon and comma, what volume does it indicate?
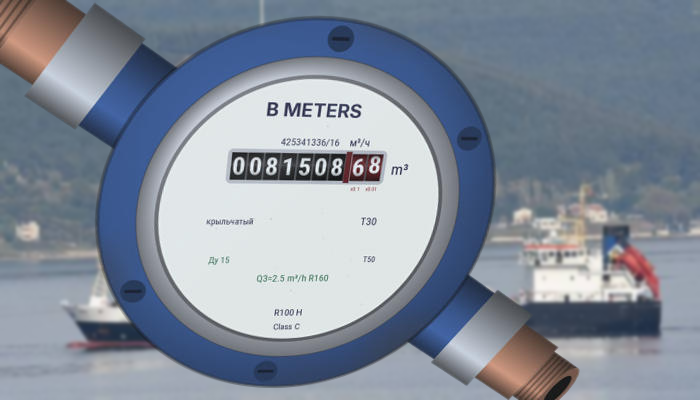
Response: {"value": 81508.68, "unit": "m³"}
